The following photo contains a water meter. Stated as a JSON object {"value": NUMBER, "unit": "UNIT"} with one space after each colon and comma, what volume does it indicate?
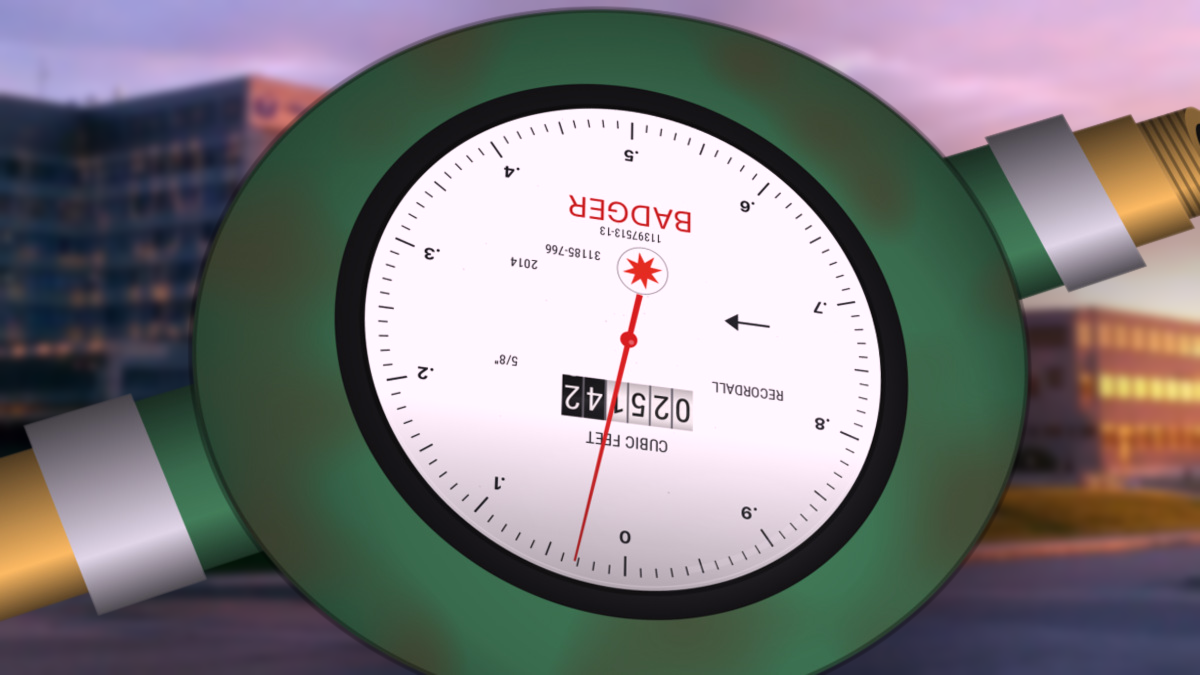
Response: {"value": 25142.03, "unit": "ft³"}
